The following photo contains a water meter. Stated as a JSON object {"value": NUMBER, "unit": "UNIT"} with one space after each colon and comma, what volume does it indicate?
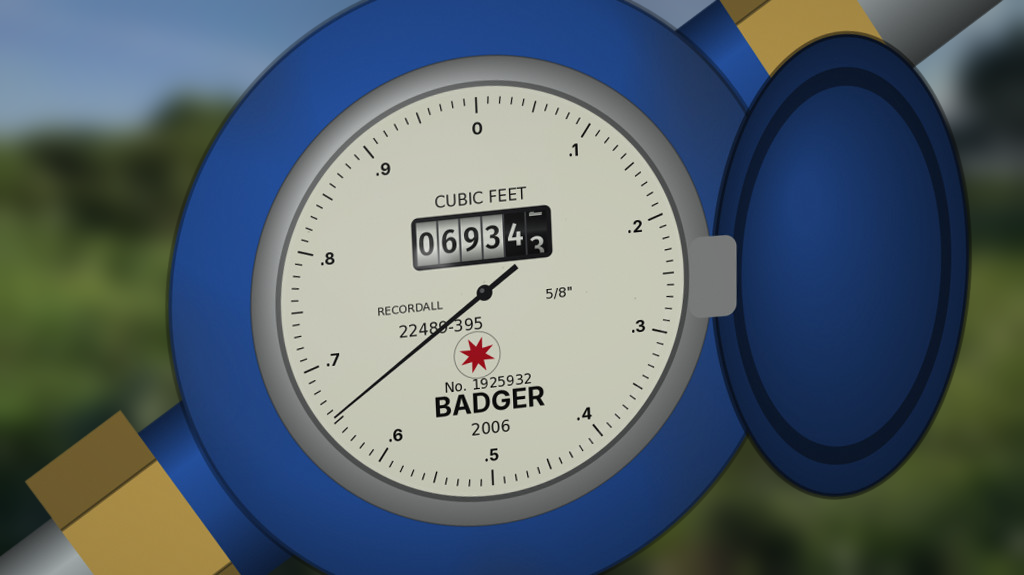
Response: {"value": 69342.65, "unit": "ft³"}
